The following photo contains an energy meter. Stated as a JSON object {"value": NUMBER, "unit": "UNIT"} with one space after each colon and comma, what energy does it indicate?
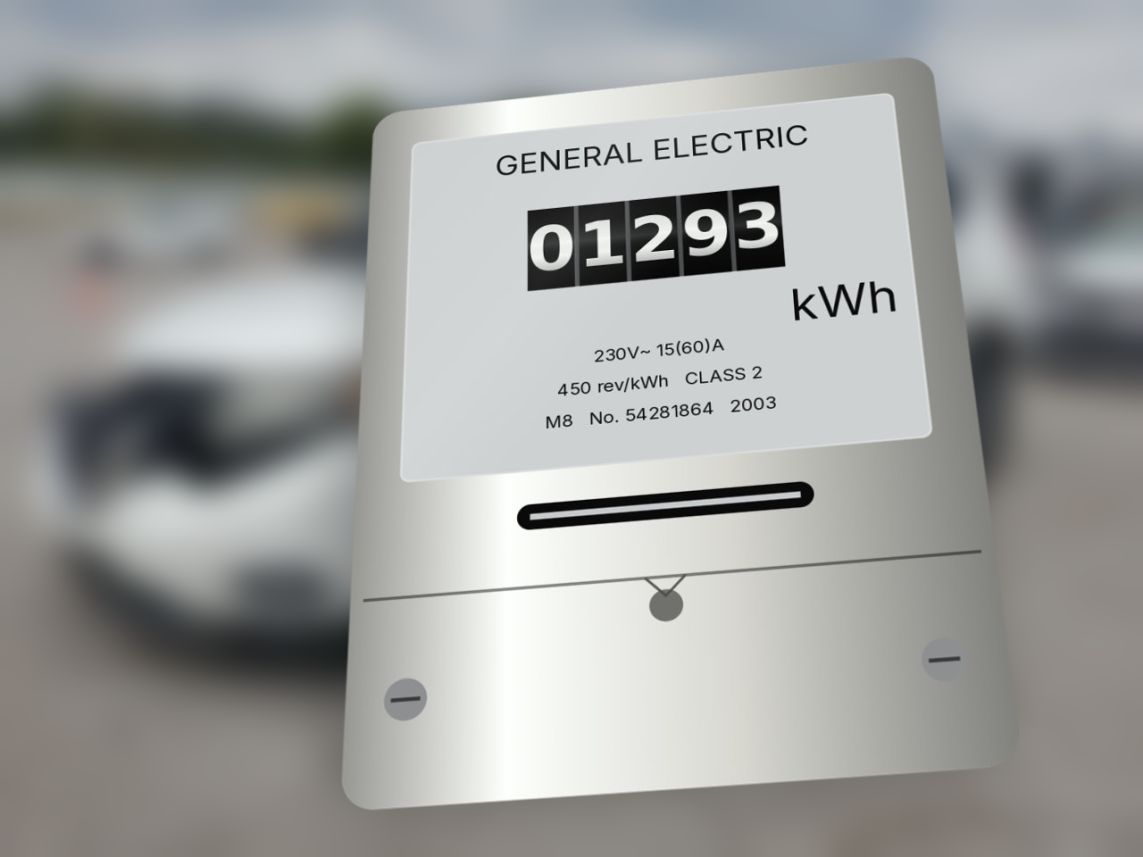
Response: {"value": 1293, "unit": "kWh"}
